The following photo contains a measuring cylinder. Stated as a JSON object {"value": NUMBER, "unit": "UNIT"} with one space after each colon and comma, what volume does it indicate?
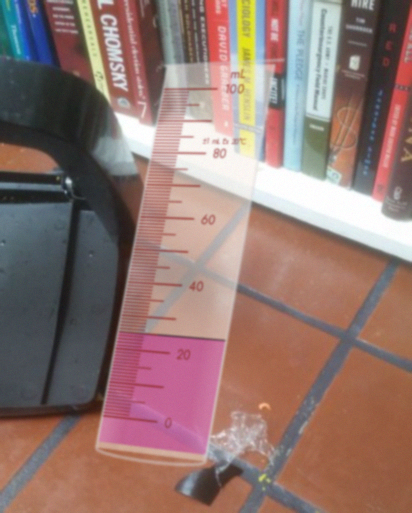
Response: {"value": 25, "unit": "mL"}
